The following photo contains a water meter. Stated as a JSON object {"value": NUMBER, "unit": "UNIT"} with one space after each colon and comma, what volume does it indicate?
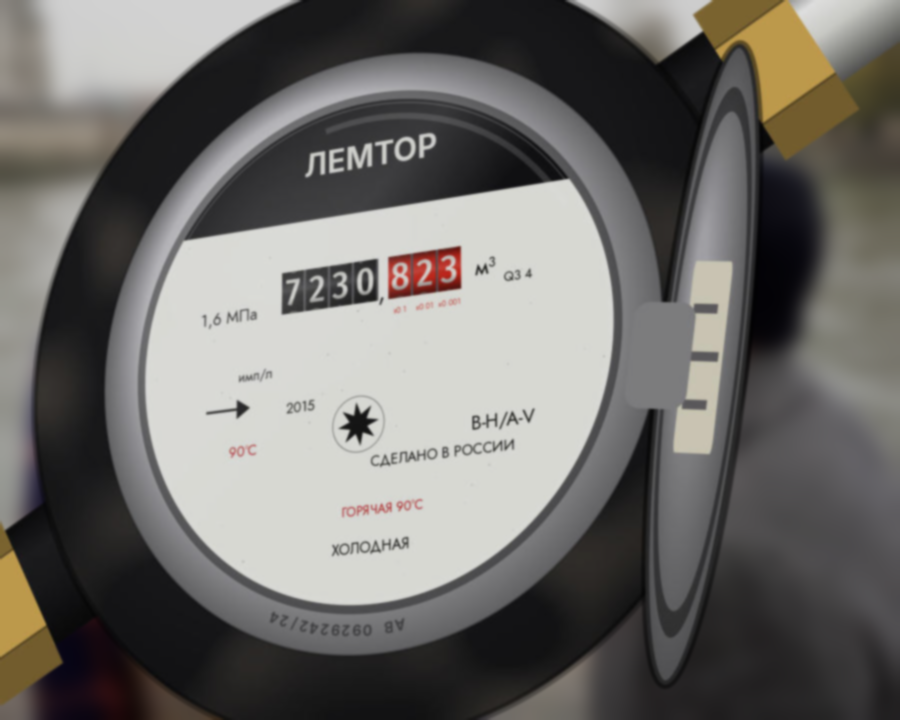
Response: {"value": 7230.823, "unit": "m³"}
